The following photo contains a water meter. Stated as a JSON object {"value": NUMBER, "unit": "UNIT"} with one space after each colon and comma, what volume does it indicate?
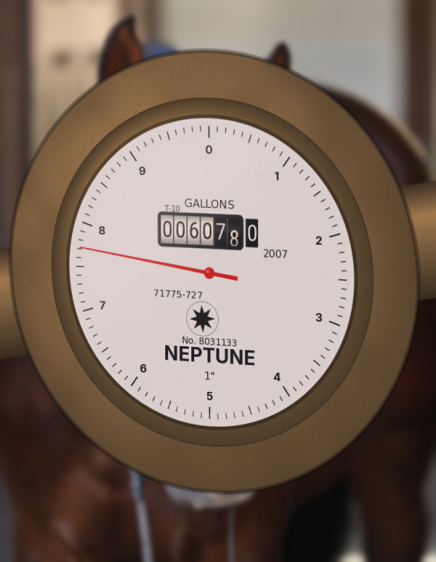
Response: {"value": 60777.7, "unit": "gal"}
